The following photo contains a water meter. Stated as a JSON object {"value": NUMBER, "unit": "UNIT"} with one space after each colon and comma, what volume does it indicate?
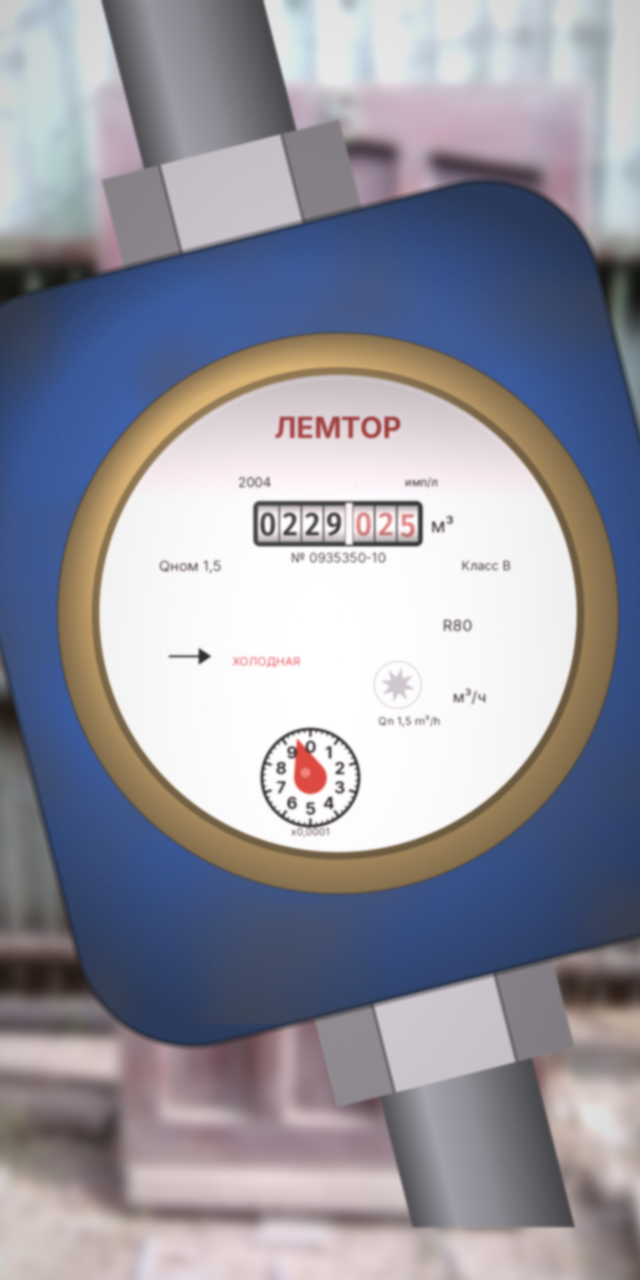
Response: {"value": 229.0249, "unit": "m³"}
